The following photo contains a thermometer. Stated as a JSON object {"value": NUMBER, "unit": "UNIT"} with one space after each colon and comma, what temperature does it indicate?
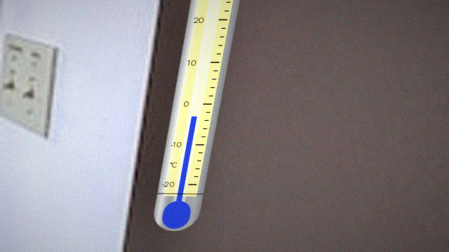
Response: {"value": -3, "unit": "°C"}
